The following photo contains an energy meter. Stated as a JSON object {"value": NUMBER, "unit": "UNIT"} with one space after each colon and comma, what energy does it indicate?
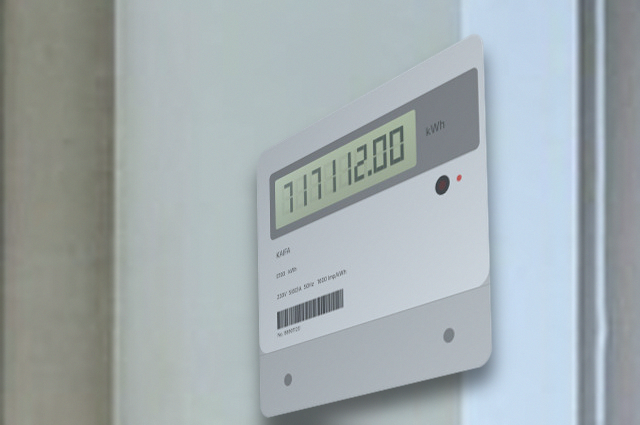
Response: {"value": 717112.00, "unit": "kWh"}
